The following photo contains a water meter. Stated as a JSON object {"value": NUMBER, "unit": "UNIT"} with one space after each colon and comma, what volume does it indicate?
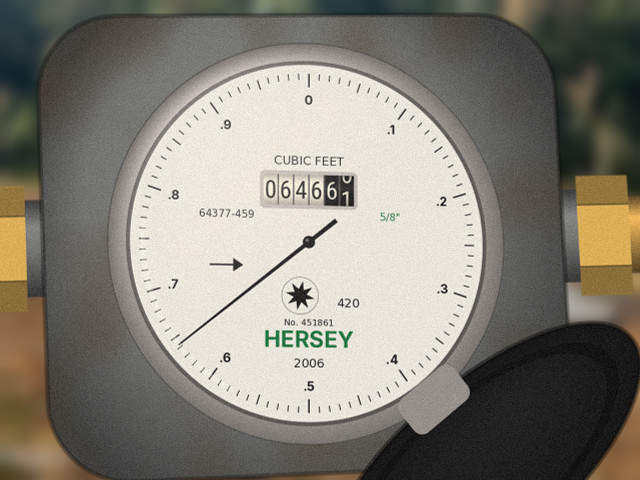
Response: {"value": 64660.64, "unit": "ft³"}
